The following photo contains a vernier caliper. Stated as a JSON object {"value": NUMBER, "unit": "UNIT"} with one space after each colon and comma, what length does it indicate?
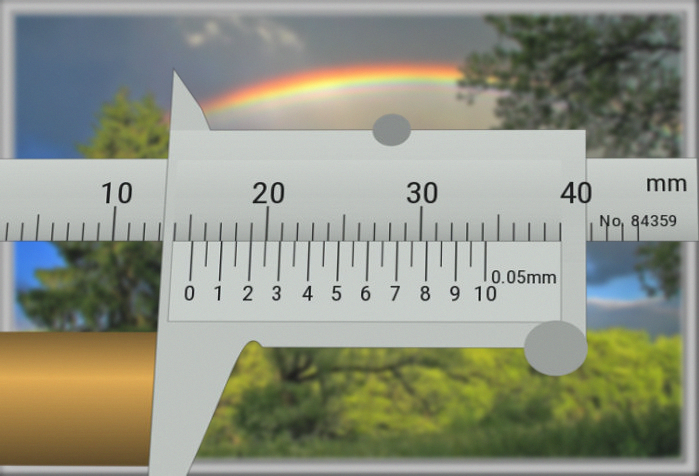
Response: {"value": 15.2, "unit": "mm"}
